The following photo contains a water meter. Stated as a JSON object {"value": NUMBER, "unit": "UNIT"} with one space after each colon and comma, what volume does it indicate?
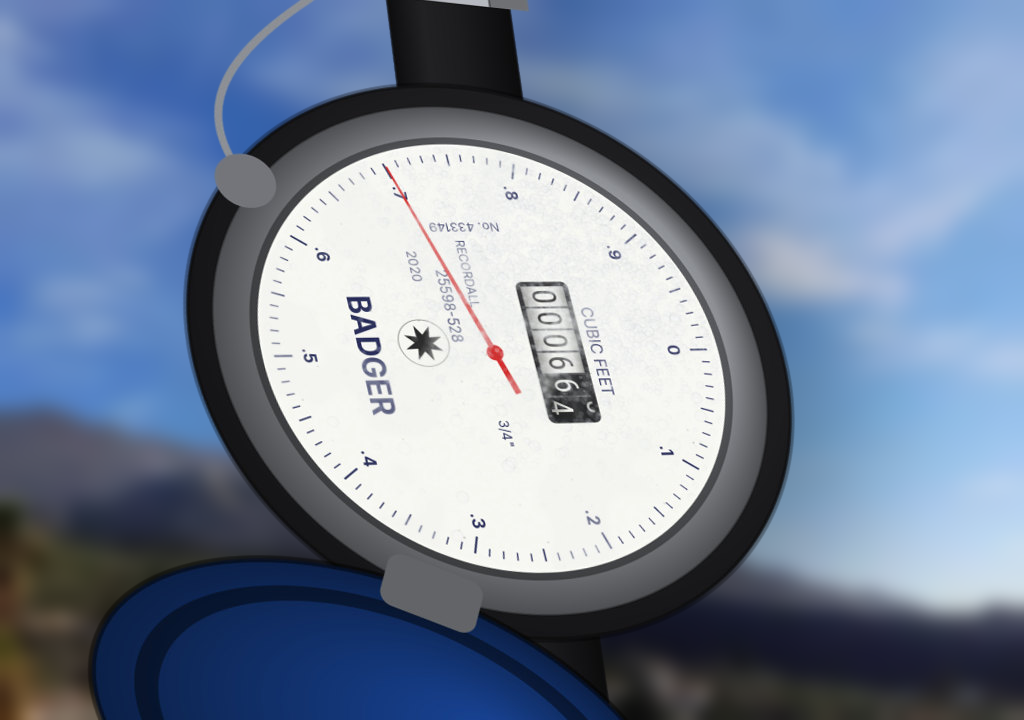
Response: {"value": 663.70, "unit": "ft³"}
